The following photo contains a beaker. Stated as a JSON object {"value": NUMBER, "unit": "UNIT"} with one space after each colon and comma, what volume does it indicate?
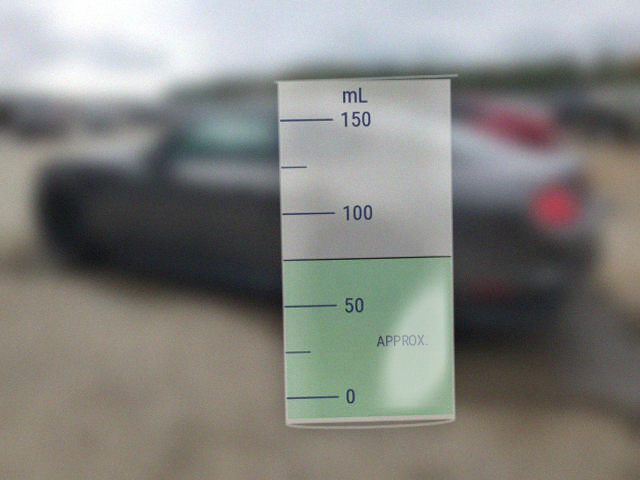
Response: {"value": 75, "unit": "mL"}
